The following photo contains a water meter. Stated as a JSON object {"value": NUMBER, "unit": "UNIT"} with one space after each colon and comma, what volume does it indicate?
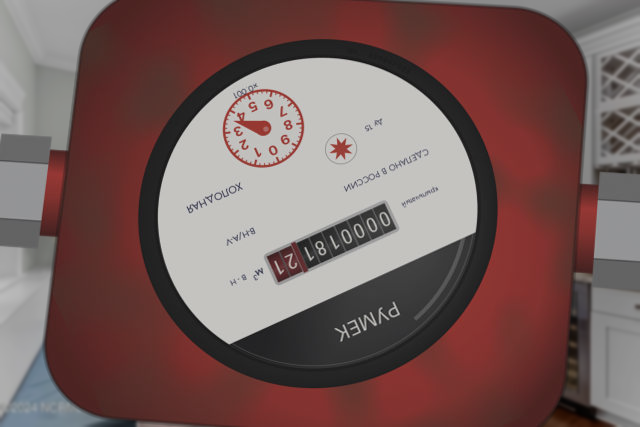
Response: {"value": 181.213, "unit": "m³"}
